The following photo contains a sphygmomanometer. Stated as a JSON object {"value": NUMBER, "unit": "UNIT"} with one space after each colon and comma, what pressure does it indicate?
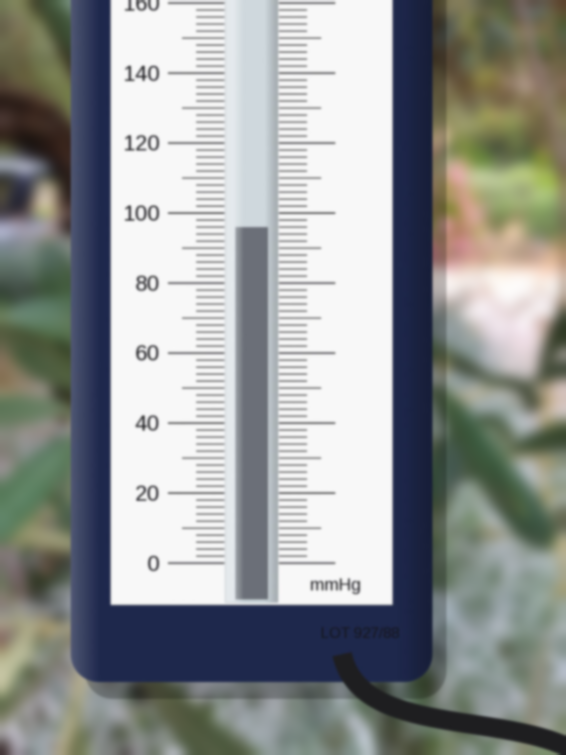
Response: {"value": 96, "unit": "mmHg"}
